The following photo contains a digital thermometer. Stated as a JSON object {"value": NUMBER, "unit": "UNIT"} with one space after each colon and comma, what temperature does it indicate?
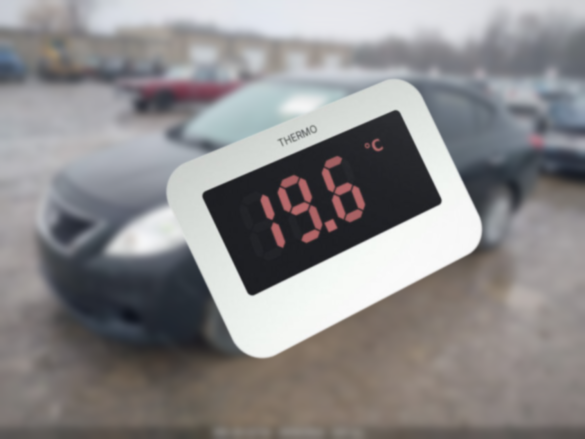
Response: {"value": 19.6, "unit": "°C"}
